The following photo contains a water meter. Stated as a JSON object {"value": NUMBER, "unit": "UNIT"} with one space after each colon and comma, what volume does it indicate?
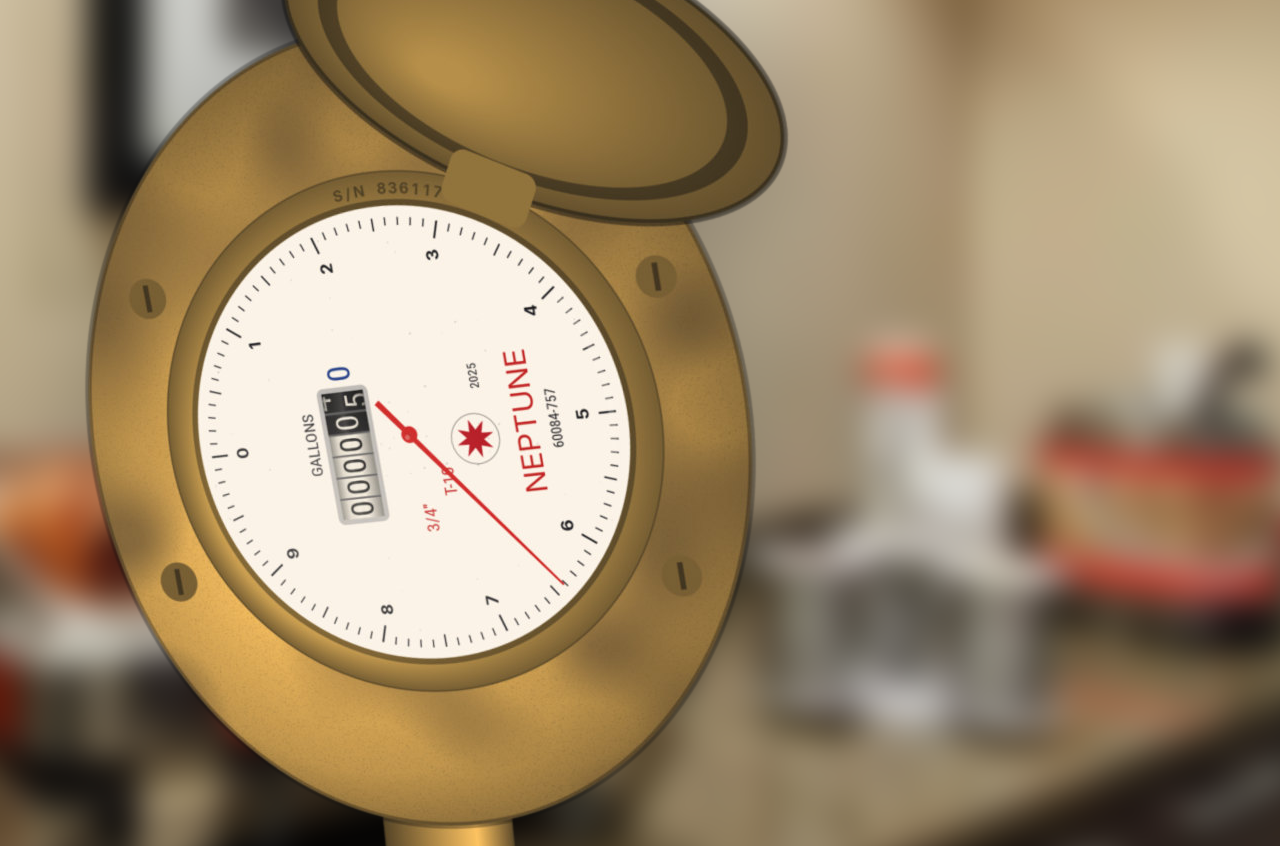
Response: {"value": 46.4, "unit": "gal"}
